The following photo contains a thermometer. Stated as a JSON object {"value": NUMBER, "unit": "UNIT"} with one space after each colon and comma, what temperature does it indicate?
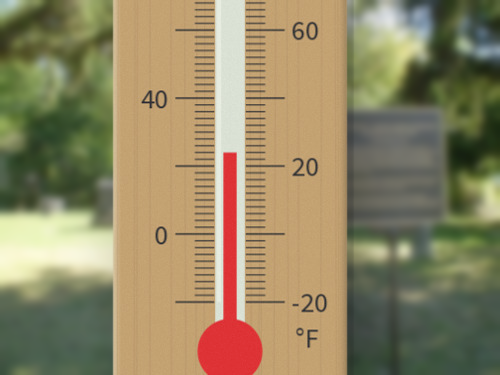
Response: {"value": 24, "unit": "°F"}
